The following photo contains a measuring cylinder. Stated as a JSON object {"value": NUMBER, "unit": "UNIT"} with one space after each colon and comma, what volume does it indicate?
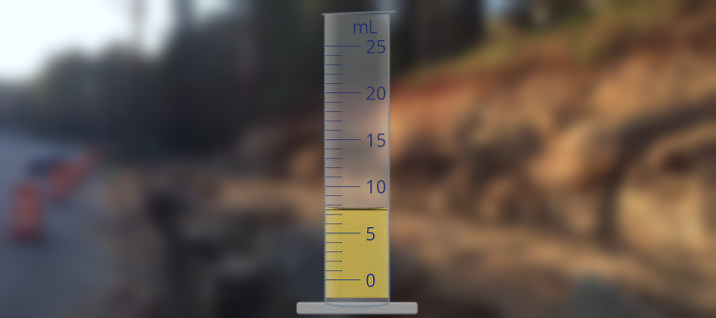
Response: {"value": 7.5, "unit": "mL"}
